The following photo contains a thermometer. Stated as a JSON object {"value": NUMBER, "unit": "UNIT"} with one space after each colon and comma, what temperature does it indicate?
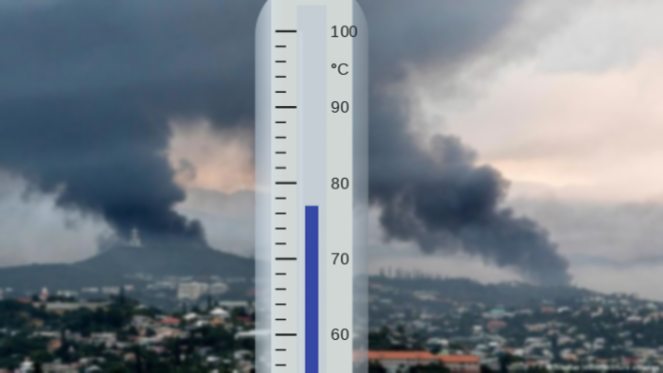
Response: {"value": 77, "unit": "°C"}
